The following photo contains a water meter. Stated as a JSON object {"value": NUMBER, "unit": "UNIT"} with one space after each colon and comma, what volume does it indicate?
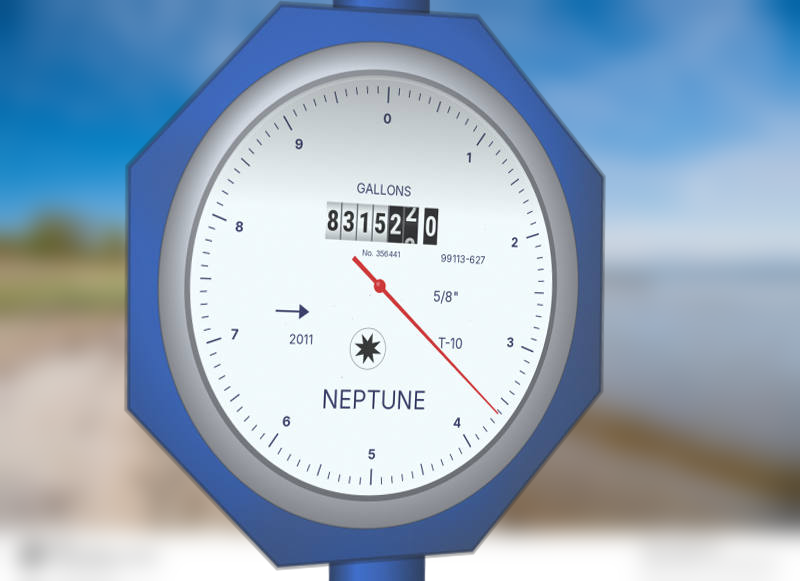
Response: {"value": 8315223.6, "unit": "gal"}
